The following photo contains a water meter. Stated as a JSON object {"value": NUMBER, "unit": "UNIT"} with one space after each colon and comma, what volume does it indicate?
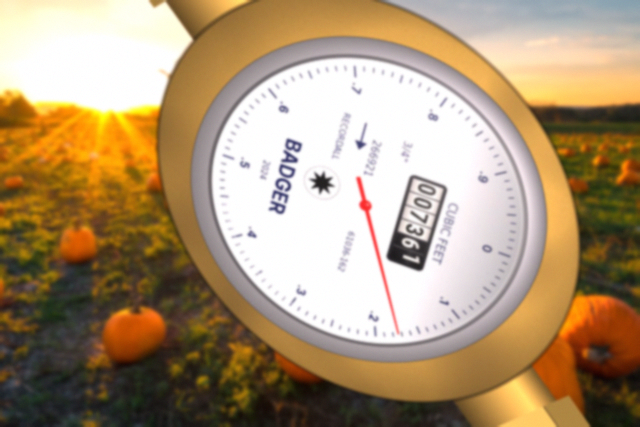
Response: {"value": 7361.17, "unit": "ft³"}
